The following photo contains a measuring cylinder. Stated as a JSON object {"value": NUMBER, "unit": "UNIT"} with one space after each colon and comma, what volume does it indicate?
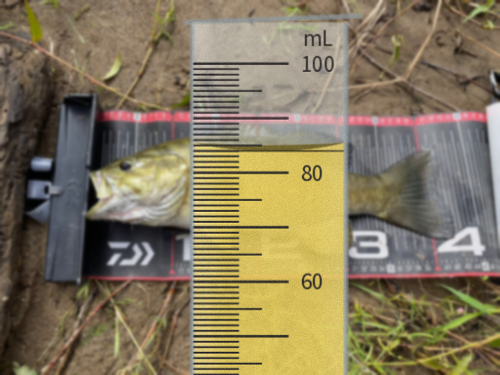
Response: {"value": 84, "unit": "mL"}
